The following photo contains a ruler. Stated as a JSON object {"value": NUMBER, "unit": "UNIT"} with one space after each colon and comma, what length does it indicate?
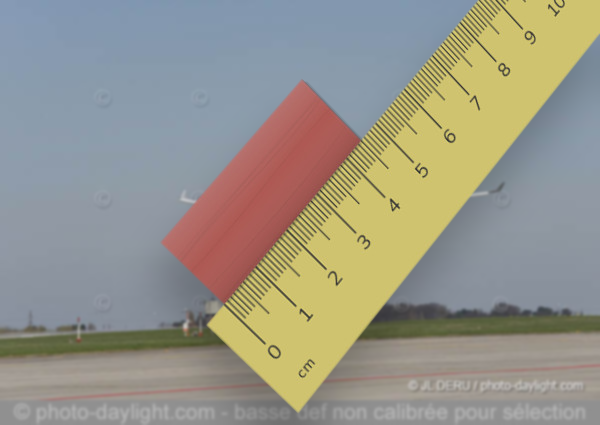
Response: {"value": 4.5, "unit": "cm"}
